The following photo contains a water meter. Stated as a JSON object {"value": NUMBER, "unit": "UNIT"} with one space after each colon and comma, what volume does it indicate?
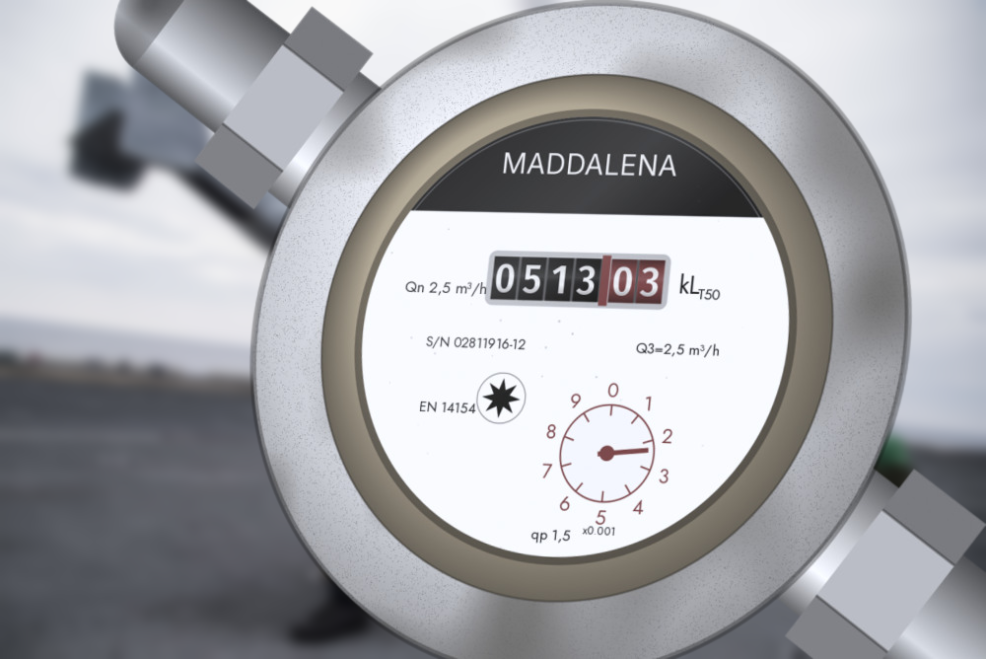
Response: {"value": 513.032, "unit": "kL"}
